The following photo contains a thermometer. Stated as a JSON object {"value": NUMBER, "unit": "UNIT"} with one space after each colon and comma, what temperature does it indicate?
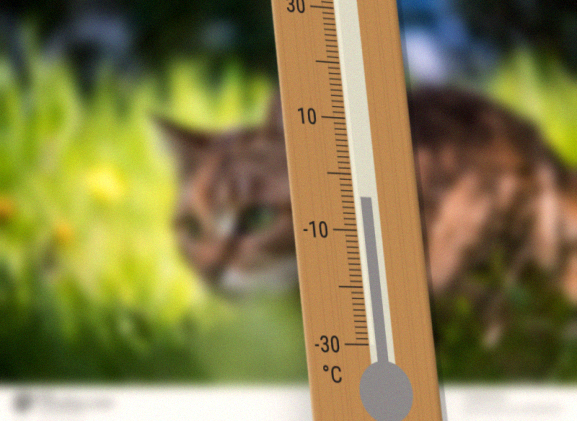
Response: {"value": -4, "unit": "°C"}
